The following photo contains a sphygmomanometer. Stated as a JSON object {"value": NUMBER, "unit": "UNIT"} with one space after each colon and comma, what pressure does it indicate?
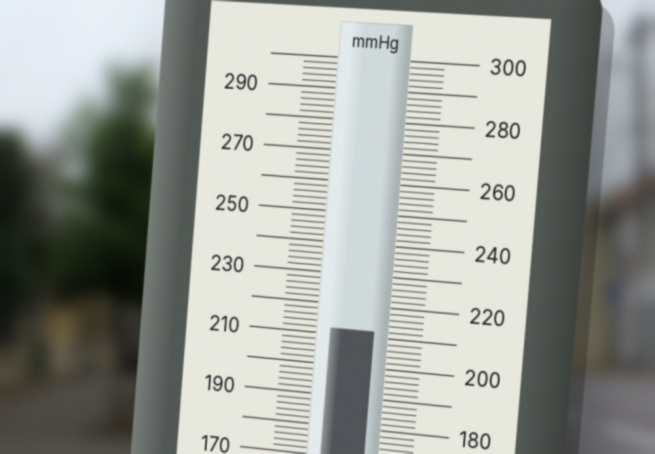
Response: {"value": 212, "unit": "mmHg"}
